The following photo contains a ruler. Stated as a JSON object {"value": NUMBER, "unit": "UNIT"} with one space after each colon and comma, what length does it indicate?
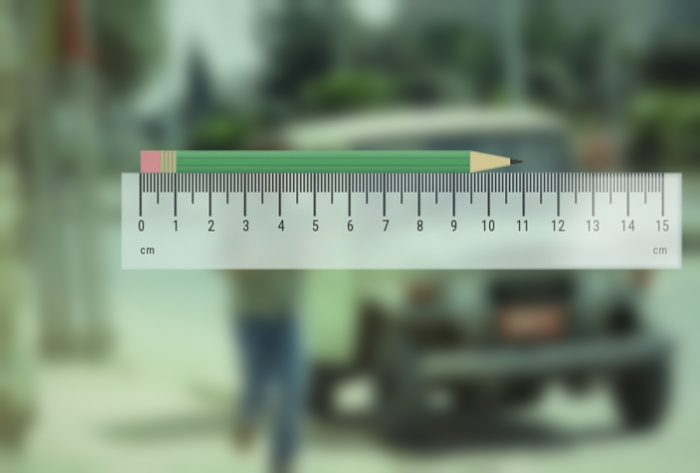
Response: {"value": 11, "unit": "cm"}
